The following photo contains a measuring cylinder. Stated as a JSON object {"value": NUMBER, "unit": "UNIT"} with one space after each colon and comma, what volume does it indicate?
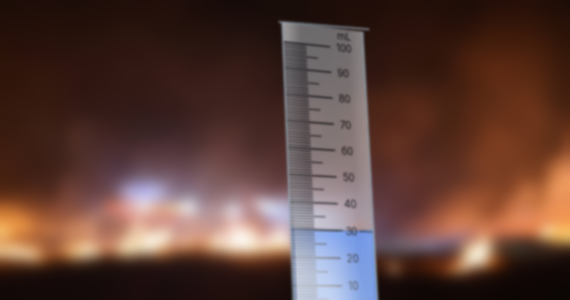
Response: {"value": 30, "unit": "mL"}
